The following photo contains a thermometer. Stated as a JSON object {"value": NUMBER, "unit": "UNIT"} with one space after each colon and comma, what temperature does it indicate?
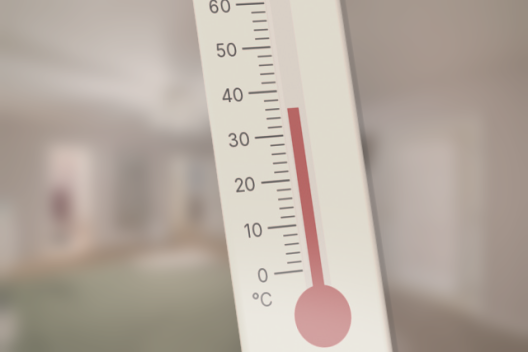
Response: {"value": 36, "unit": "°C"}
